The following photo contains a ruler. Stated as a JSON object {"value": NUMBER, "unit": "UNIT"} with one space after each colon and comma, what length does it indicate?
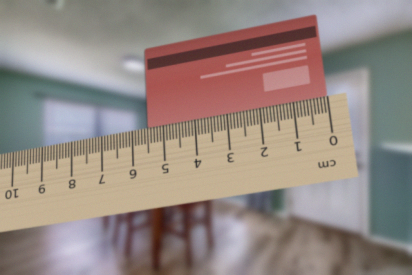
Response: {"value": 5.5, "unit": "cm"}
